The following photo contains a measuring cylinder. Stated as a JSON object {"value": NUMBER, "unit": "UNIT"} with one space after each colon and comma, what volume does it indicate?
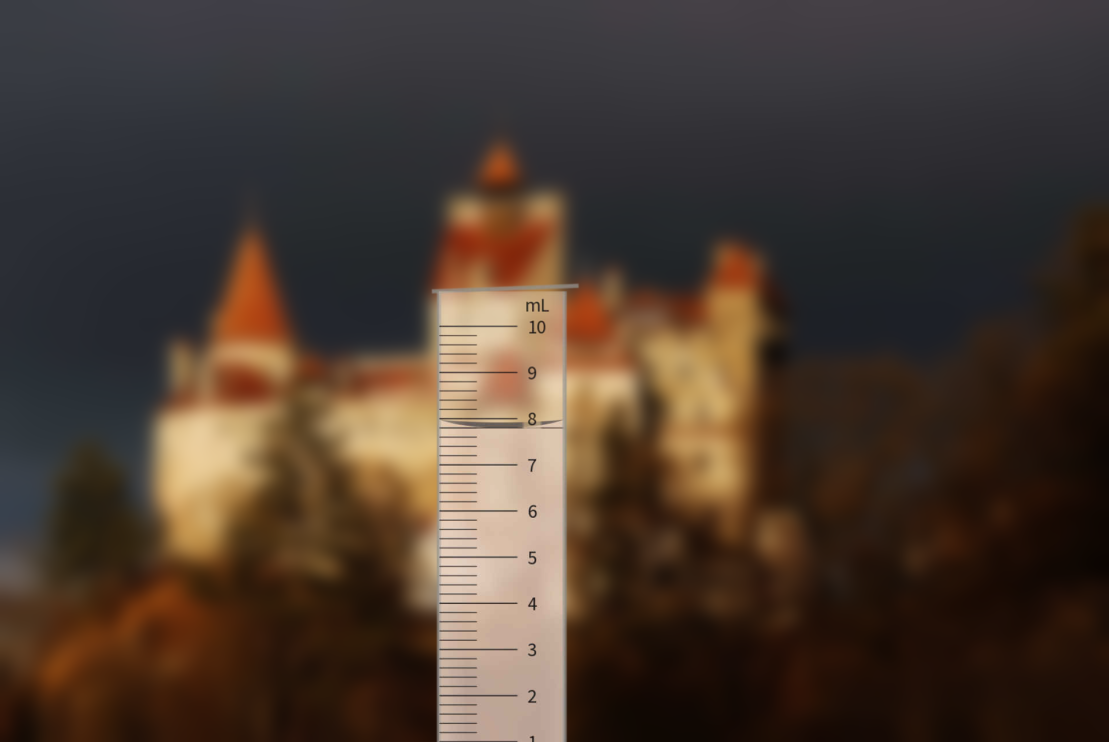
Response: {"value": 7.8, "unit": "mL"}
